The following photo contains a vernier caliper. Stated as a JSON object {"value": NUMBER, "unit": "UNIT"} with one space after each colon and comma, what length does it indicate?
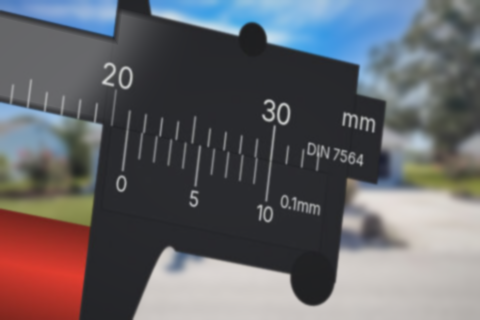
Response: {"value": 21.0, "unit": "mm"}
